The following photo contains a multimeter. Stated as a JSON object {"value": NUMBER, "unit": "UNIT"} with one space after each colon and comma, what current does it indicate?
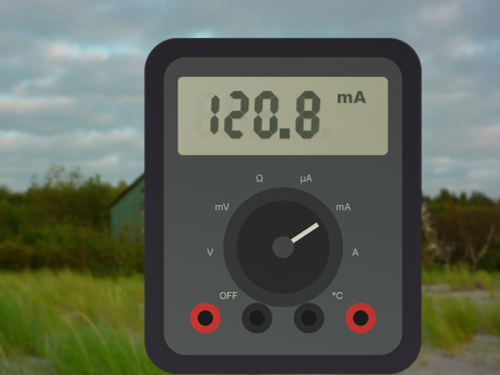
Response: {"value": 120.8, "unit": "mA"}
